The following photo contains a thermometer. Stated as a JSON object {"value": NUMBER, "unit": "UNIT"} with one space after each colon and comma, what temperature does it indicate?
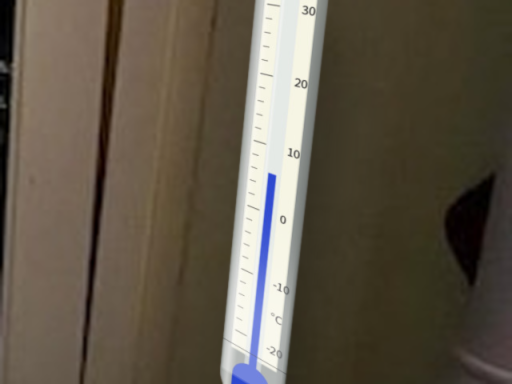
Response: {"value": 6, "unit": "°C"}
